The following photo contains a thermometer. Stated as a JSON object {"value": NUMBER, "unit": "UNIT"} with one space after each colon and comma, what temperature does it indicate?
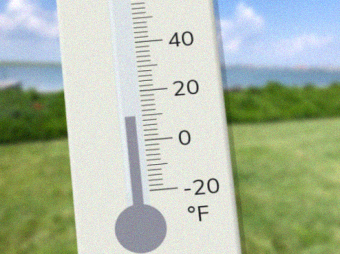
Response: {"value": 10, "unit": "°F"}
